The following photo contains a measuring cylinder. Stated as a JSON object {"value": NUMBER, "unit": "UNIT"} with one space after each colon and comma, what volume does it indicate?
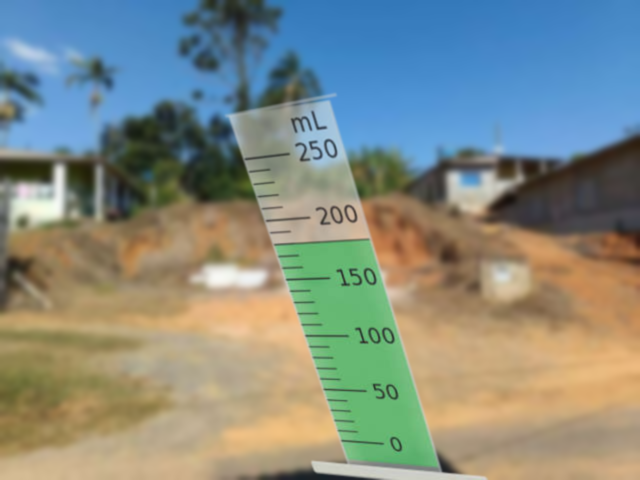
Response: {"value": 180, "unit": "mL"}
